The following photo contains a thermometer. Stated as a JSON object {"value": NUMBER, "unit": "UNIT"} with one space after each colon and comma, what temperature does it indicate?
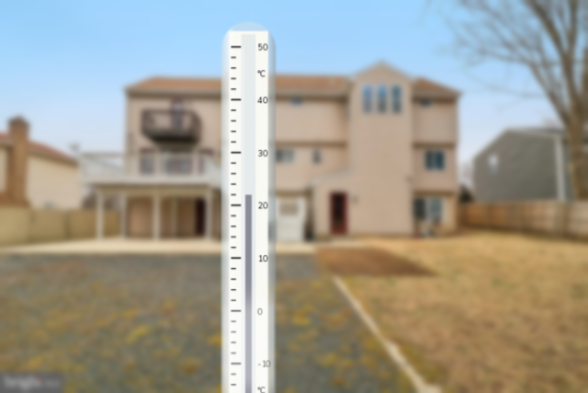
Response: {"value": 22, "unit": "°C"}
